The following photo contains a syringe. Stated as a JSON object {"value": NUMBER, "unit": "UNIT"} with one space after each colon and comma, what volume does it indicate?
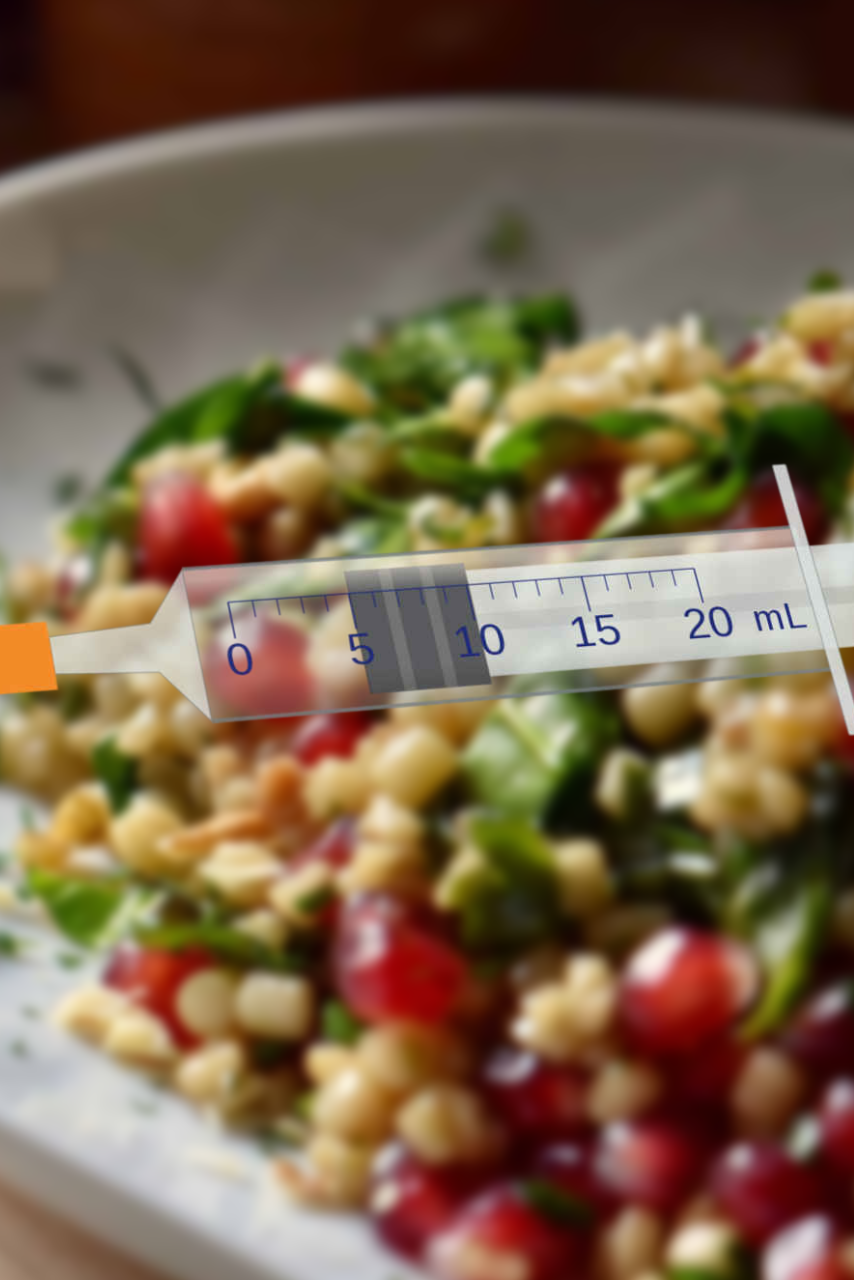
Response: {"value": 5, "unit": "mL"}
